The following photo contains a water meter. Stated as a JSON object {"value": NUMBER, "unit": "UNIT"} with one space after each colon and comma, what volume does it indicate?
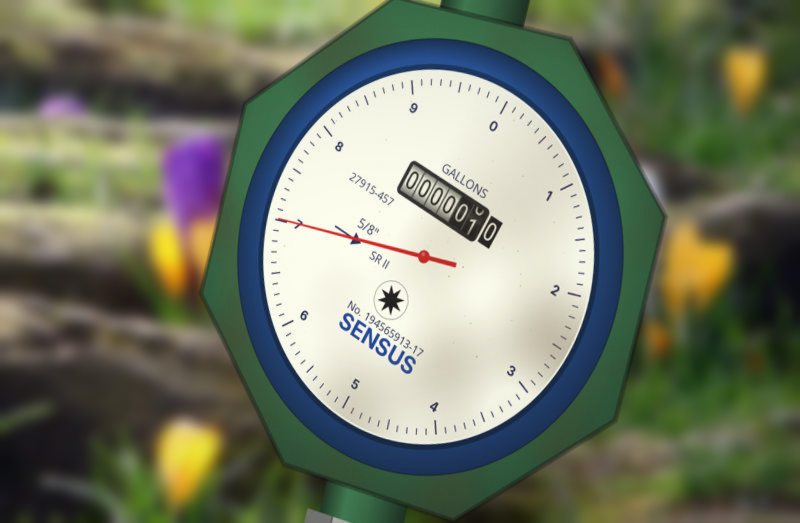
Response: {"value": 7.0, "unit": "gal"}
